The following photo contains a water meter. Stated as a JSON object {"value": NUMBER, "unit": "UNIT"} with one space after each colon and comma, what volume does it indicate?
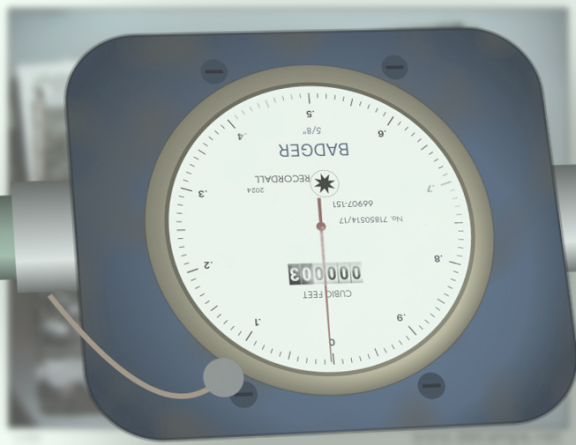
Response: {"value": 3.00, "unit": "ft³"}
